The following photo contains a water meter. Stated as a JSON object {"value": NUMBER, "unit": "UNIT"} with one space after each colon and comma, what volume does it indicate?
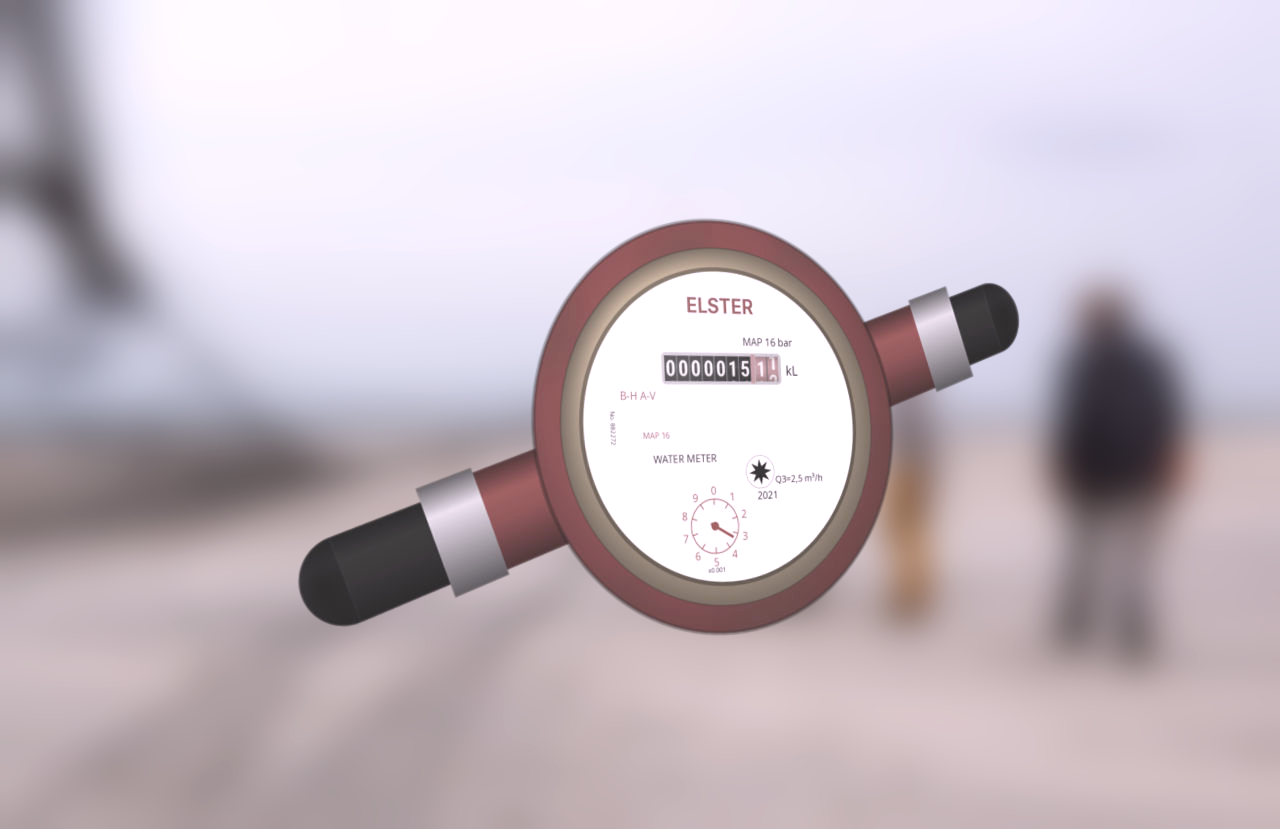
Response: {"value": 15.113, "unit": "kL"}
